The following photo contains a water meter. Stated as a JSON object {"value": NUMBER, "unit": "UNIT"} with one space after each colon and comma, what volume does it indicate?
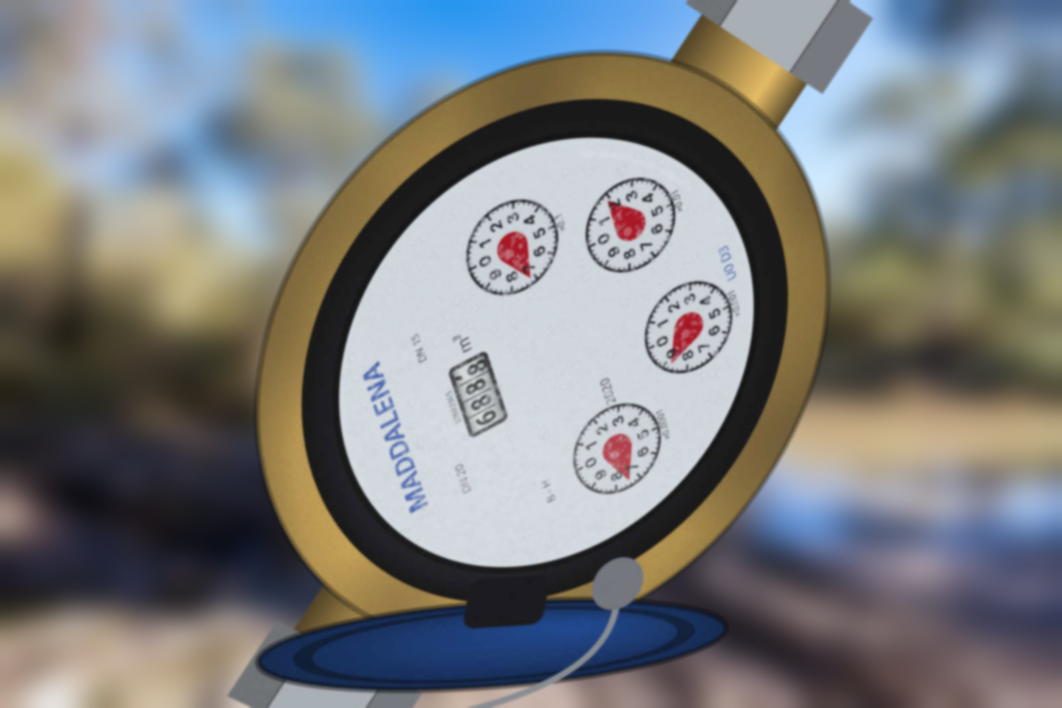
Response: {"value": 6887.7187, "unit": "m³"}
